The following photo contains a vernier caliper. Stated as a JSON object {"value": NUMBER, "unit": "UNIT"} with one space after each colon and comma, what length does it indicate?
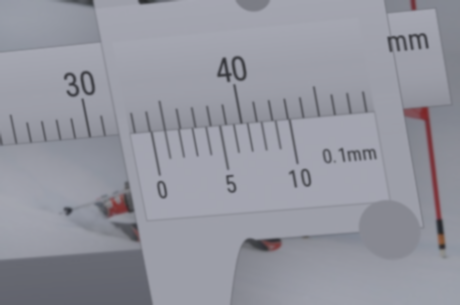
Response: {"value": 34.1, "unit": "mm"}
